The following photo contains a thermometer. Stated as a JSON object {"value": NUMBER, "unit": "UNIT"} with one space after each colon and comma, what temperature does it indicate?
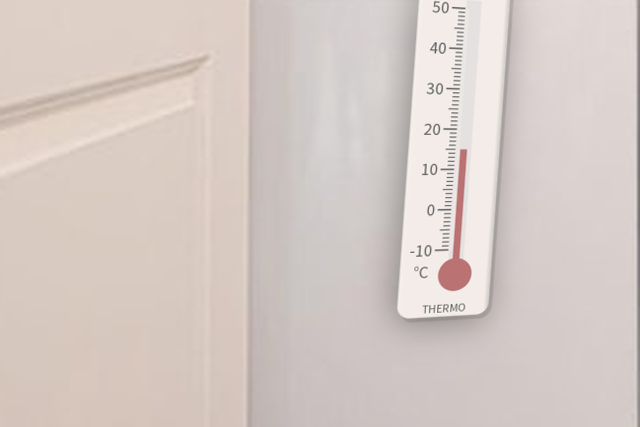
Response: {"value": 15, "unit": "°C"}
